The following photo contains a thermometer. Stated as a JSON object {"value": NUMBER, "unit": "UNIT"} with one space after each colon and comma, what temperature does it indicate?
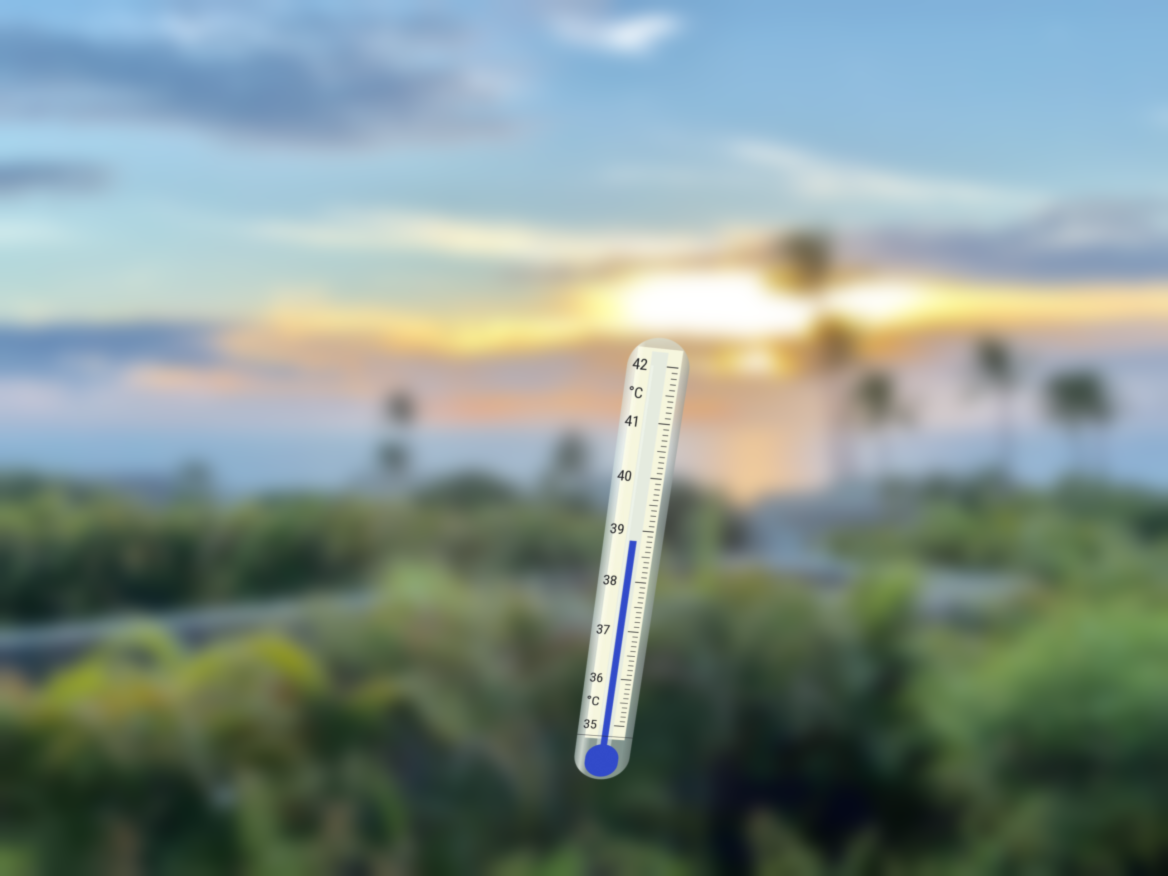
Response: {"value": 38.8, "unit": "°C"}
